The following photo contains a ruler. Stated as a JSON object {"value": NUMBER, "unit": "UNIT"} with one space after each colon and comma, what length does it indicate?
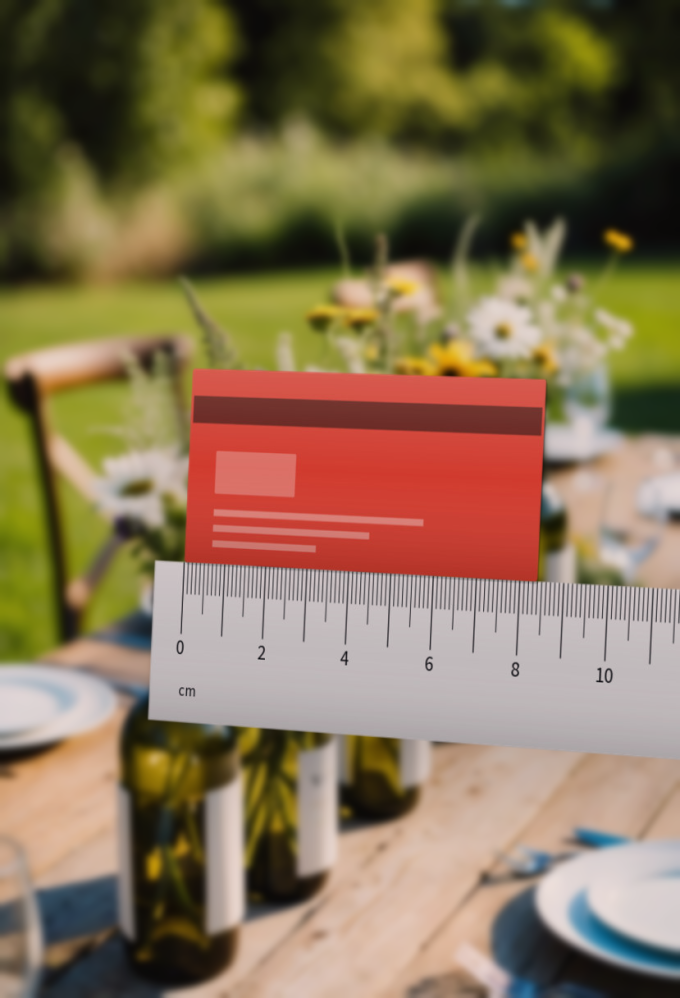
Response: {"value": 8.4, "unit": "cm"}
